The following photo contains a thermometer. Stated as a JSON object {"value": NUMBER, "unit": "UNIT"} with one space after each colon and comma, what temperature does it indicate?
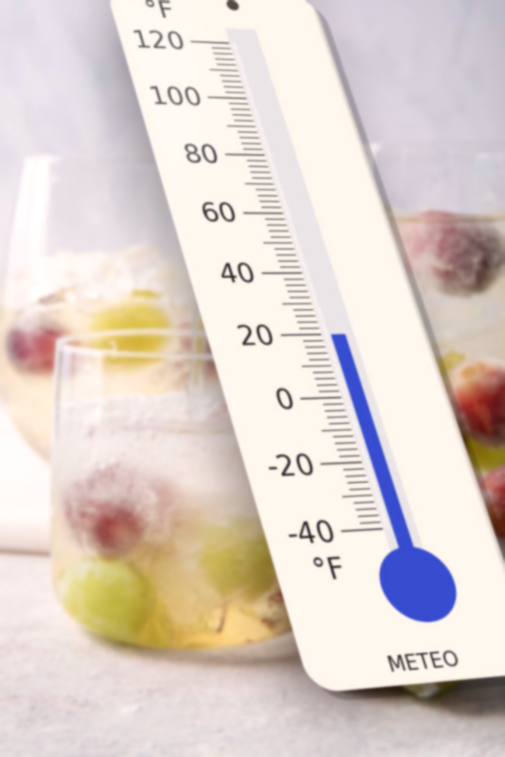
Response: {"value": 20, "unit": "°F"}
